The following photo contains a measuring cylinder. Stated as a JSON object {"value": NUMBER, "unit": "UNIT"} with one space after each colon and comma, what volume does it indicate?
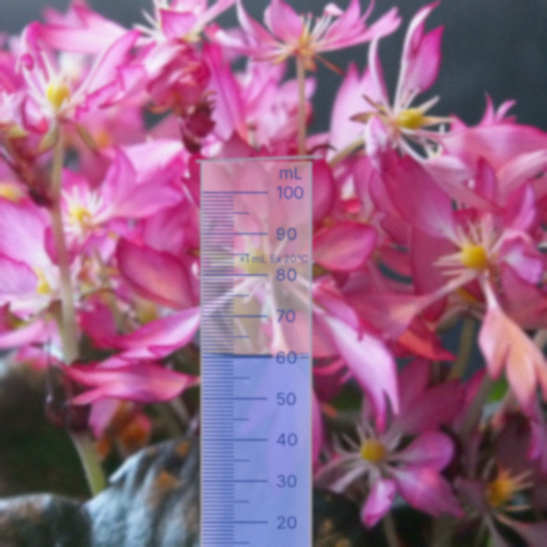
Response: {"value": 60, "unit": "mL"}
